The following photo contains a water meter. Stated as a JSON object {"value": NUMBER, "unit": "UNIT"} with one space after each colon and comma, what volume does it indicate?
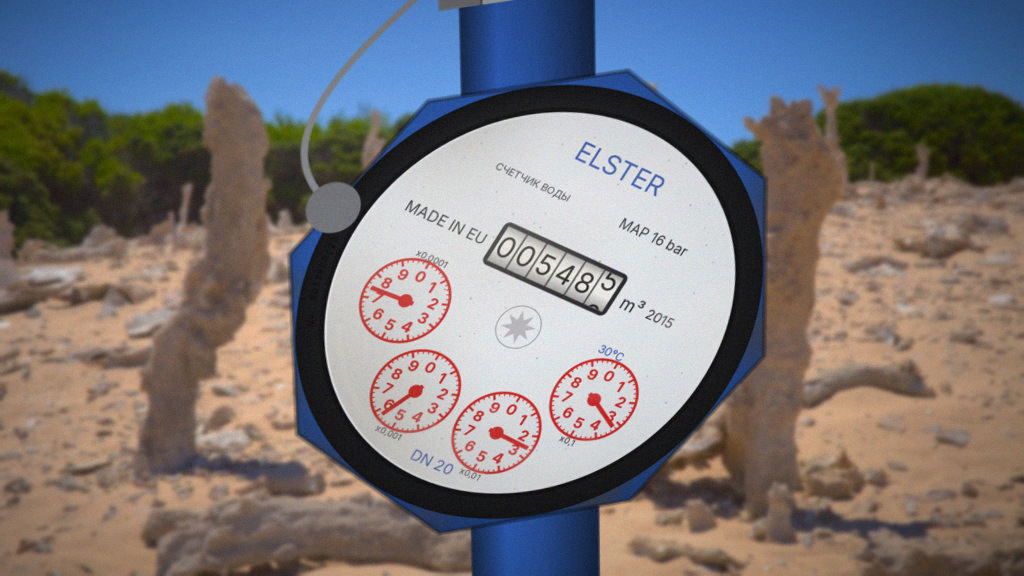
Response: {"value": 5485.3257, "unit": "m³"}
